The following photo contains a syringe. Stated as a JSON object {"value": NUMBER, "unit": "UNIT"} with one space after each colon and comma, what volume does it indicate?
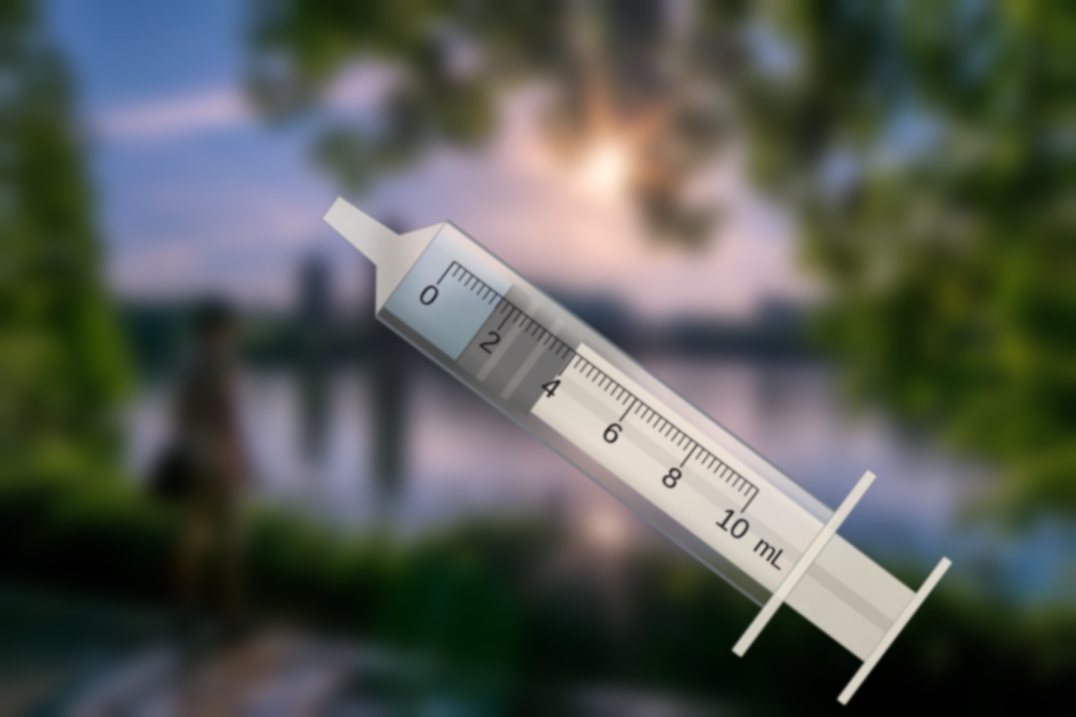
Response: {"value": 1.6, "unit": "mL"}
